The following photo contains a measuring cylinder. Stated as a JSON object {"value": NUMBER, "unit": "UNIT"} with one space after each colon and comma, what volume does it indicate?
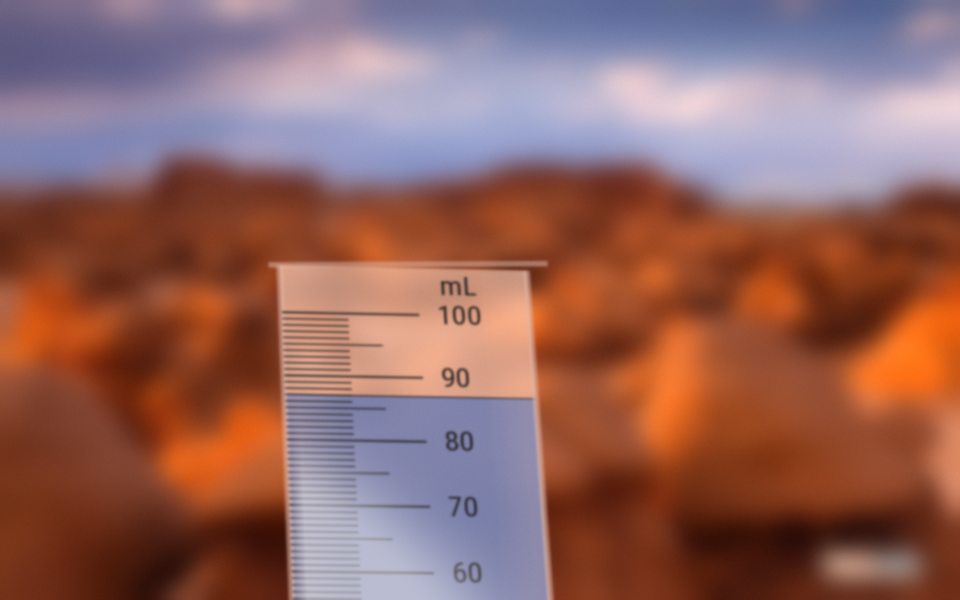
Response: {"value": 87, "unit": "mL"}
